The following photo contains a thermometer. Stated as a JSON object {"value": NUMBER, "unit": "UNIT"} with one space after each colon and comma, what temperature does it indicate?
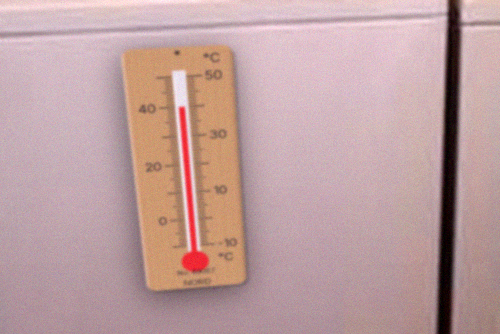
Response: {"value": 40, "unit": "°C"}
